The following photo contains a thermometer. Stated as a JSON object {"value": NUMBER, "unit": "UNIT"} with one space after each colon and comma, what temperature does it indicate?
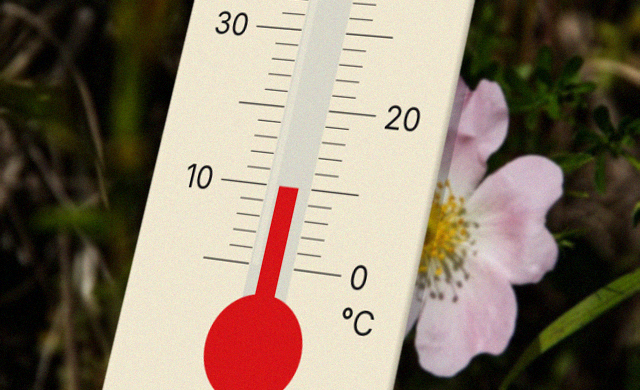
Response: {"value": 10, "unit": "°C"}
